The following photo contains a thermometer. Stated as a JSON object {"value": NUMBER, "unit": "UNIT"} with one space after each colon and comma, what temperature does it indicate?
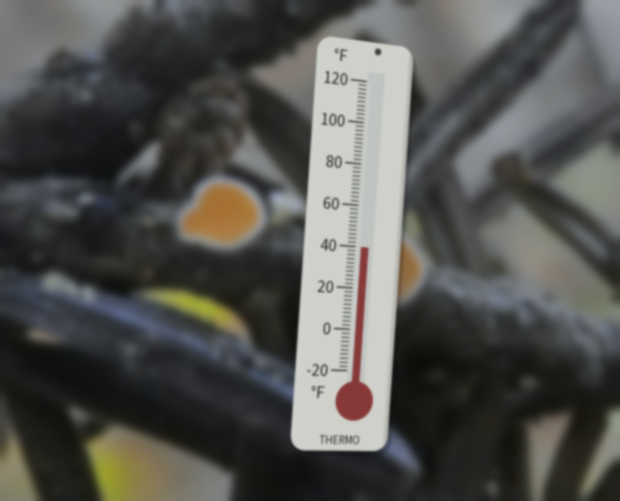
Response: {"value": 40, "unit": "°F"}
